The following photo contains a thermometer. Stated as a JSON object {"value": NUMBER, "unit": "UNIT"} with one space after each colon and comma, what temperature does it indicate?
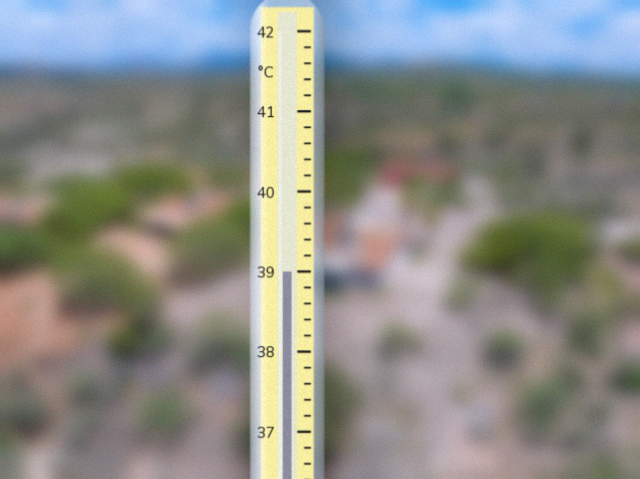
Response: {"value": 39, "unit": "°C"}
